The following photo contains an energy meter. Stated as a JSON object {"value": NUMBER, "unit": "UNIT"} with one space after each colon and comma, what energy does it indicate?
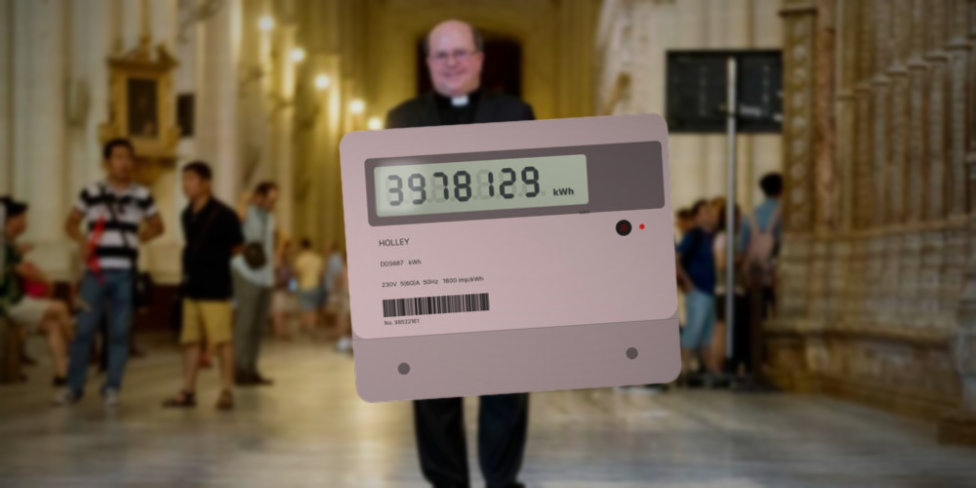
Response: {"value": 3978129, "unit": "kWh"}
